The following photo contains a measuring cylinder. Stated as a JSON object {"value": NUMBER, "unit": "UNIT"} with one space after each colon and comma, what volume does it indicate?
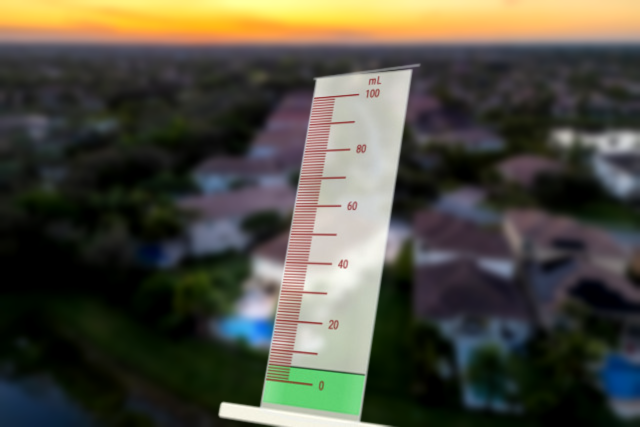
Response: {"value": 5, "unit": "mL"}
